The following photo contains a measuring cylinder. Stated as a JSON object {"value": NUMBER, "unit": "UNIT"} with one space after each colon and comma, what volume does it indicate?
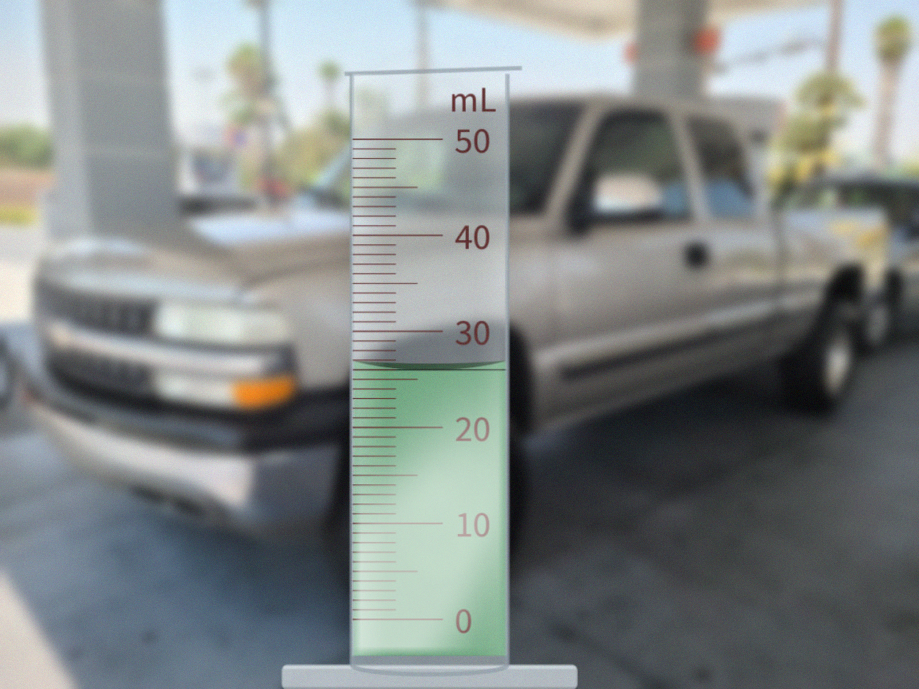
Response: {"value": 26, "unit": "mL"}
